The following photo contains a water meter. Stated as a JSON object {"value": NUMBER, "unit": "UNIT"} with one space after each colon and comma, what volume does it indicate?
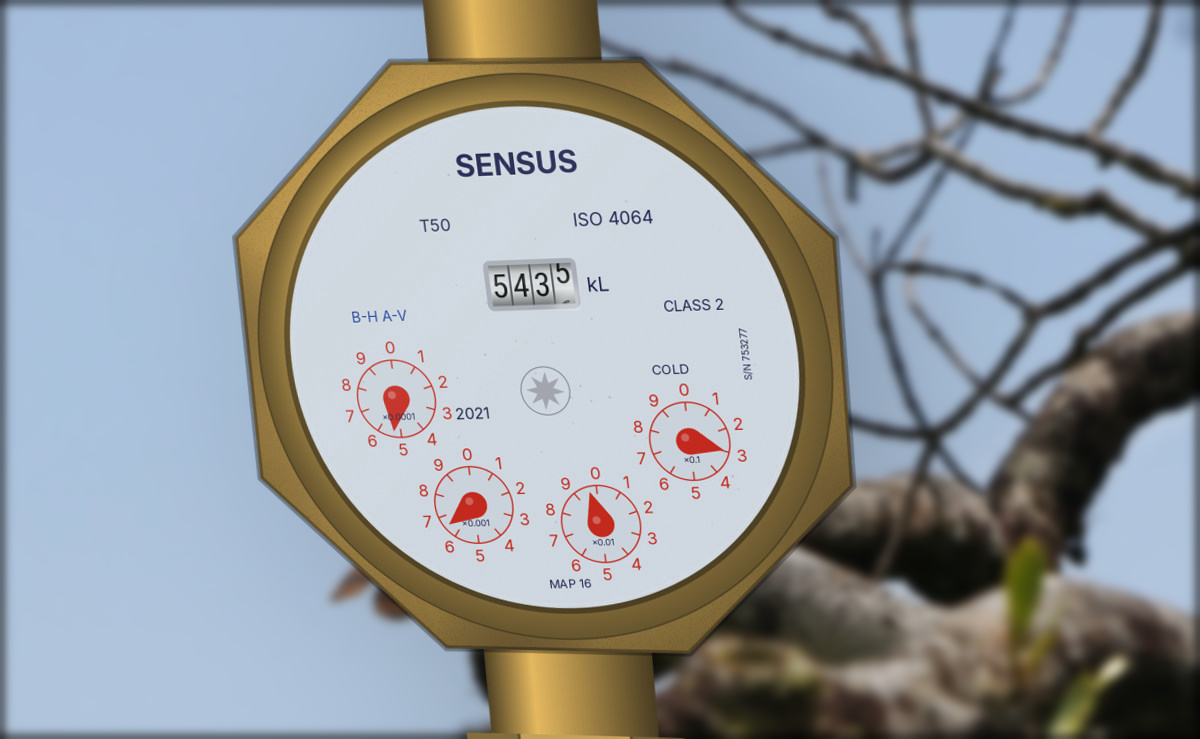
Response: {"value": 5435.2965, "unit": "kL"}
